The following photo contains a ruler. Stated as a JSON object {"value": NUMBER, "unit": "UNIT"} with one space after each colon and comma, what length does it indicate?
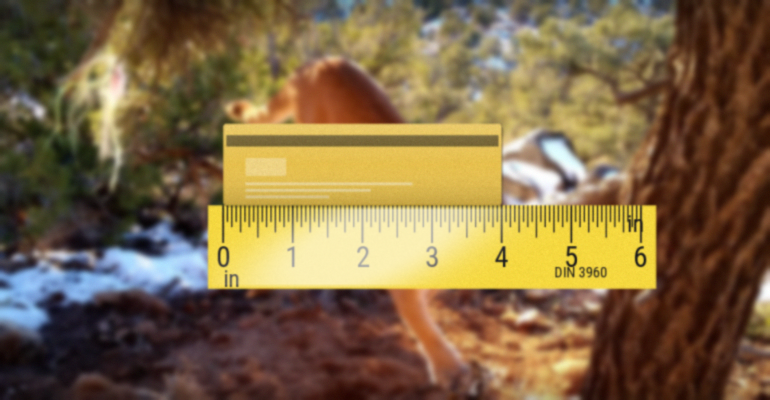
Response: {"value": 4, "unit": "in"}
